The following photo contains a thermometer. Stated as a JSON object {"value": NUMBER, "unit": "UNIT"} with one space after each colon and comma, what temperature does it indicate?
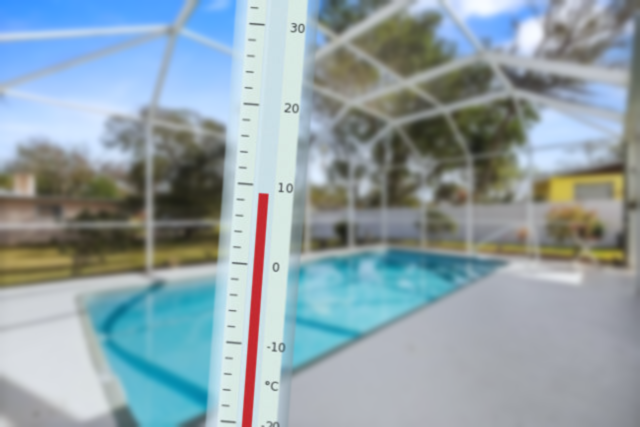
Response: {"value": 9, "unit": "°C"}
